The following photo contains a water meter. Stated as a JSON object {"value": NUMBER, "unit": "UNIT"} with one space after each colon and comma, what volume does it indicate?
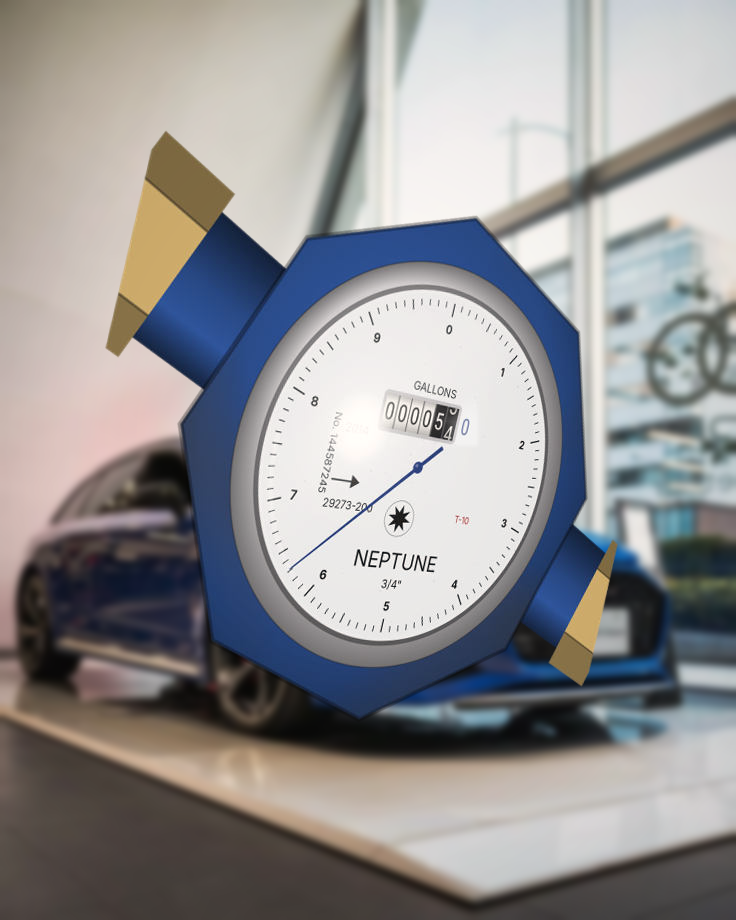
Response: {"value": 536.3, "unit": "gal"}
